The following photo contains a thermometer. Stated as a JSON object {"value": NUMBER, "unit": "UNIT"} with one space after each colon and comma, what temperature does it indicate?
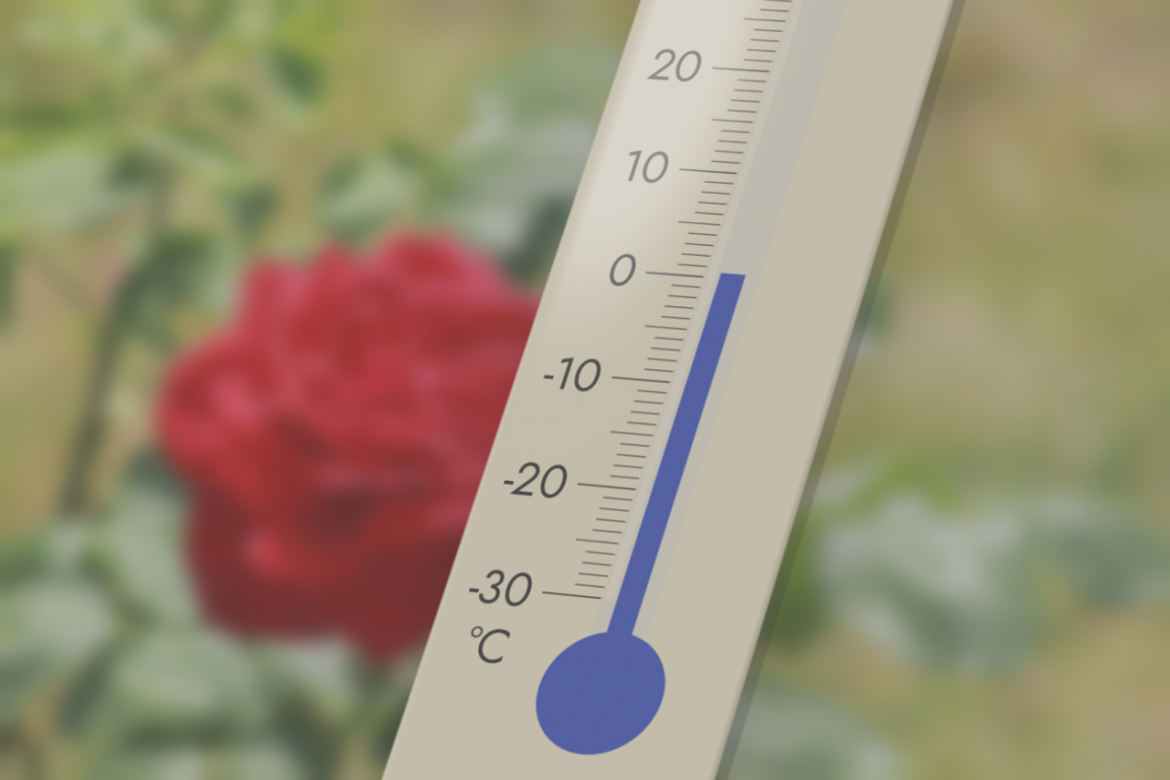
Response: {"value": 0.5, "unit": "°C"}
